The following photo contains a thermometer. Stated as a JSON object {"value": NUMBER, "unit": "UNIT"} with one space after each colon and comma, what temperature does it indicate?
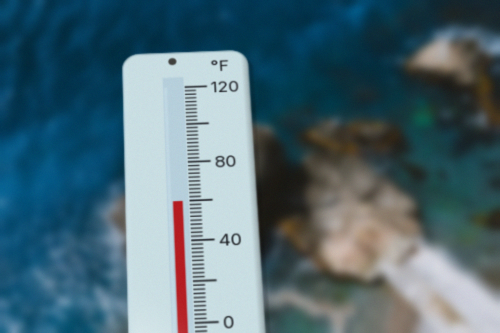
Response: {"value": 60, "unit": "°F"}
